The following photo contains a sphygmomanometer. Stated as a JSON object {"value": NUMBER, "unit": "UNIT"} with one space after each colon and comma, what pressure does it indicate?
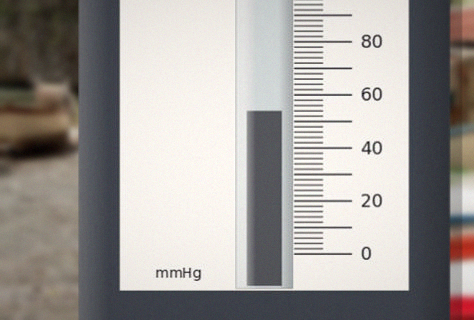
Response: {"value": 54, "unit": "mmHg"}
